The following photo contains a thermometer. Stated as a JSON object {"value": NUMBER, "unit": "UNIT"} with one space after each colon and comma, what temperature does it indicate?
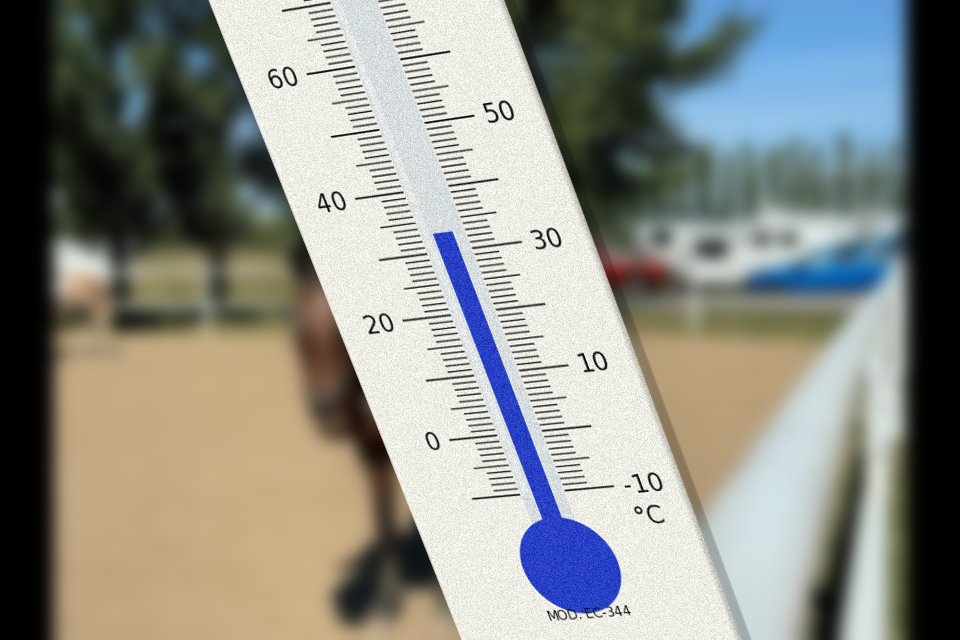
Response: {"value": 33, "unit": "°C"}
